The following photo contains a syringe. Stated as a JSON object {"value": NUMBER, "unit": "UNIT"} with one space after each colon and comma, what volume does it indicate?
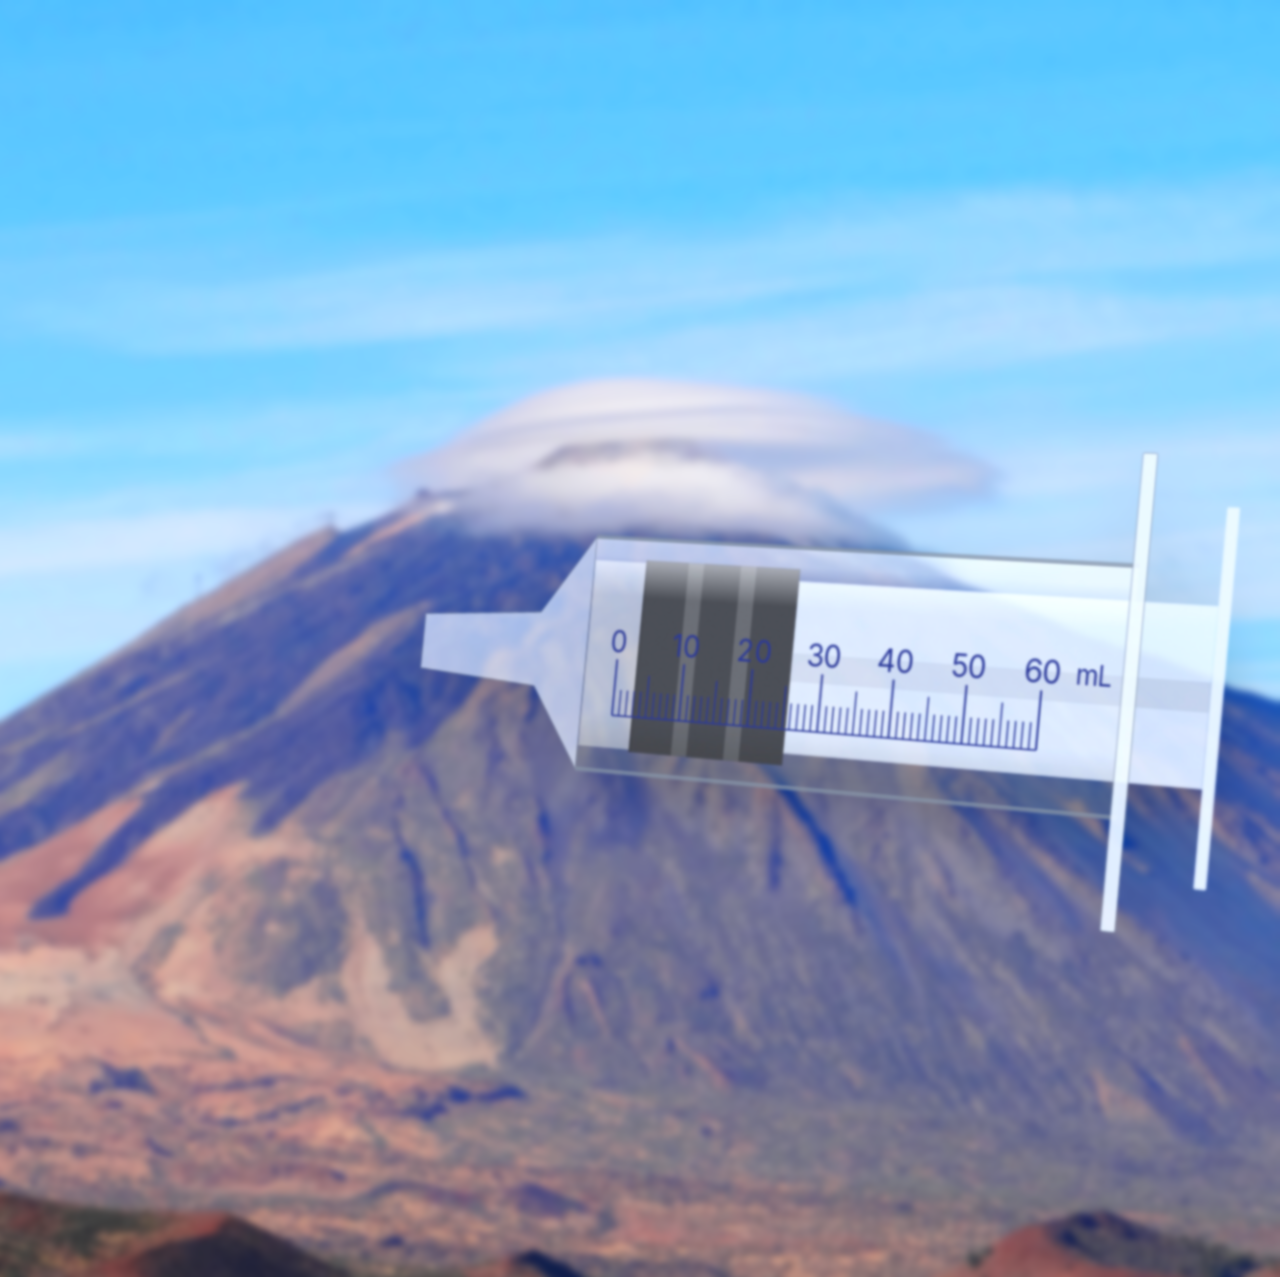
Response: {"value": 3, "unit": "mL"}
